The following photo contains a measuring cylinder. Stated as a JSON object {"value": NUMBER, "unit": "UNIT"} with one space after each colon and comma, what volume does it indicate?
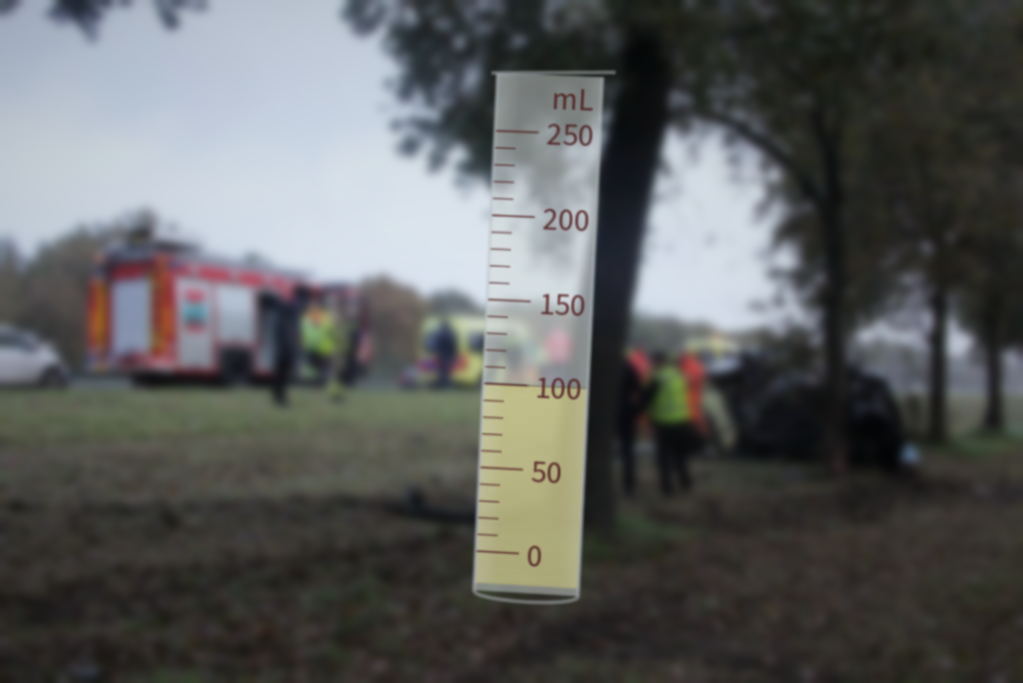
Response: {"value": 100, "unit": "mL"}
